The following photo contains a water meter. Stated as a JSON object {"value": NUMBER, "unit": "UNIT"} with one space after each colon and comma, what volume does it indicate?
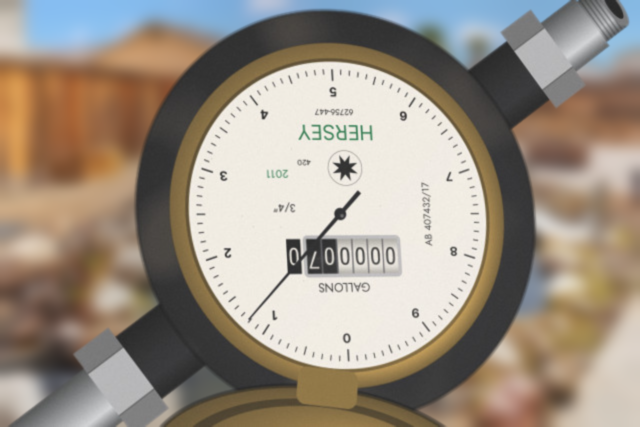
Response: {"value": 71.2, "unit": "gal"}
